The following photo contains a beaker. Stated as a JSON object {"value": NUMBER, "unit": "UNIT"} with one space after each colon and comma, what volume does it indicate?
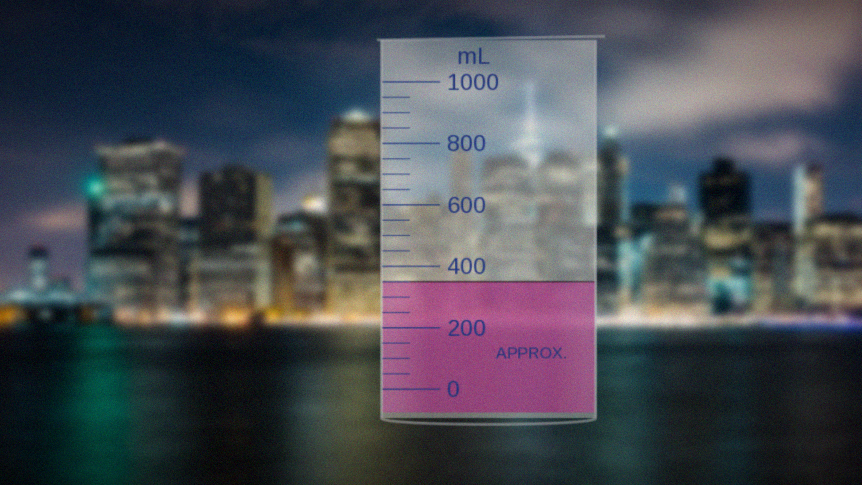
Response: {"value": 350, "unit": "mL"}
